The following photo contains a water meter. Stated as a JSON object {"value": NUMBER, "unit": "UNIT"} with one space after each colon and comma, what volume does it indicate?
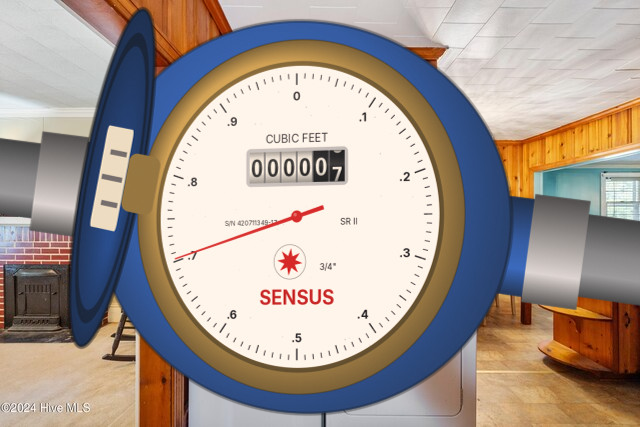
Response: {"value": 6.70, "unit": "ft³"}
